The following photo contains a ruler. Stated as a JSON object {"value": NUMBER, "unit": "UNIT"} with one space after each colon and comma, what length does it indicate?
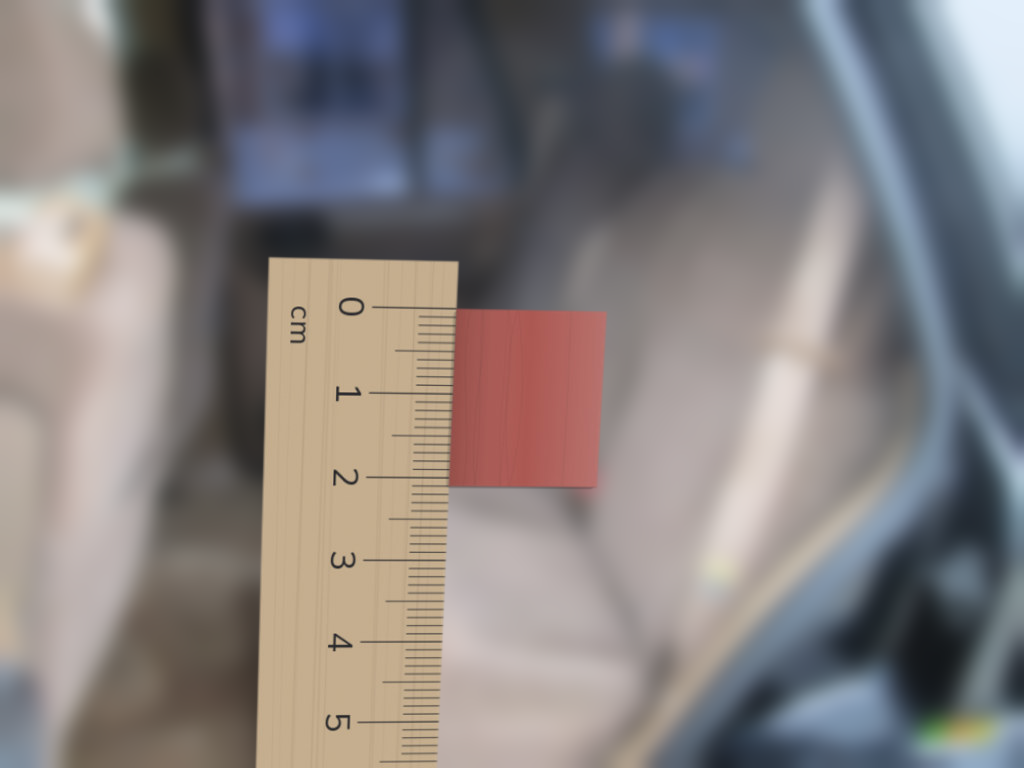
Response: {"value": 2.1, "unit": "cm"}
